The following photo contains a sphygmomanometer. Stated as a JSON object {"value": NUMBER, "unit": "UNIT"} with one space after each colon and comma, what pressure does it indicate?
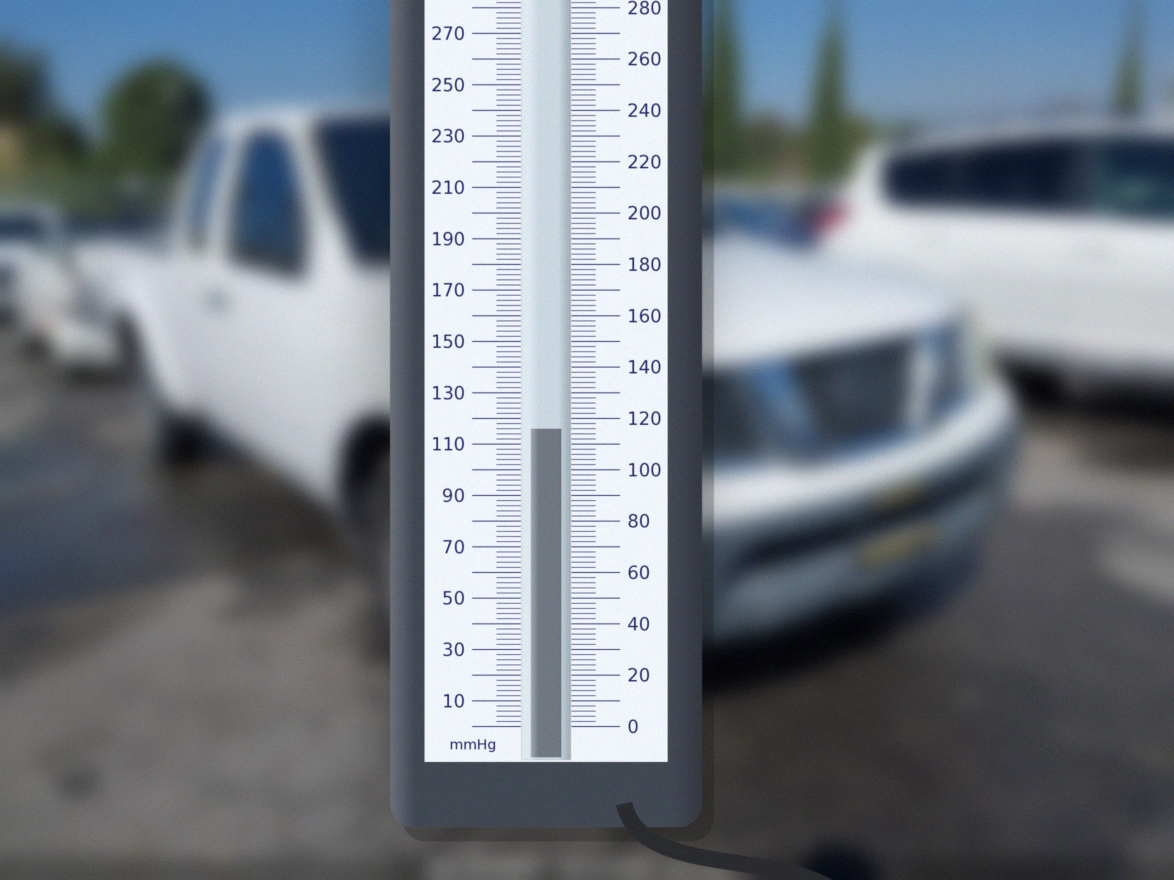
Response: {"value": 116, "unit": "mmHg"}
